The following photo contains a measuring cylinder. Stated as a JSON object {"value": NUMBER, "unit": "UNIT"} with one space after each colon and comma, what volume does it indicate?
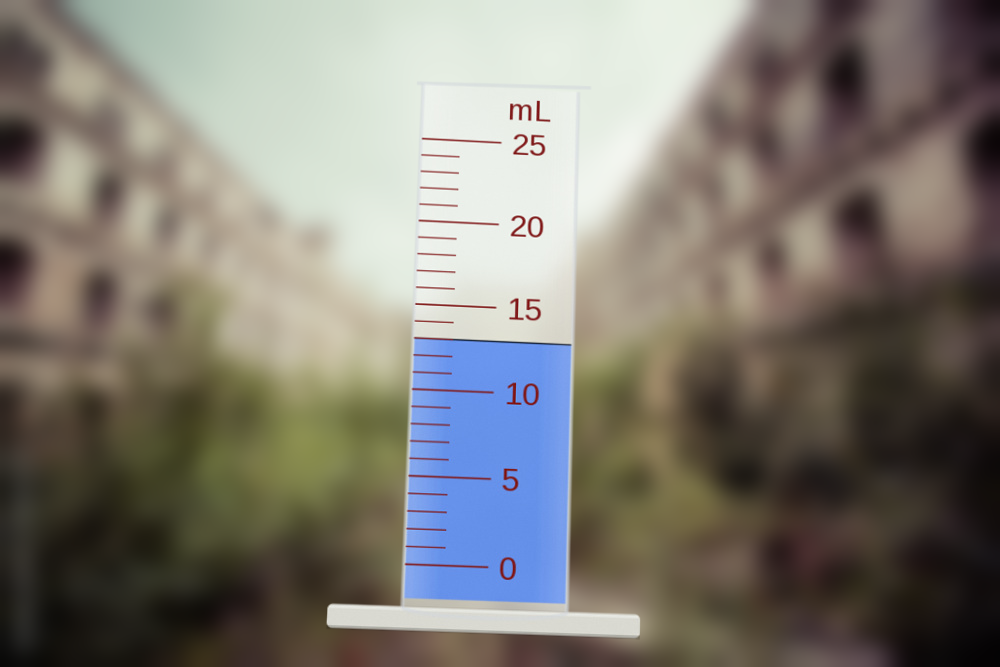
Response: {"value": 13, "unit": "mL"}
